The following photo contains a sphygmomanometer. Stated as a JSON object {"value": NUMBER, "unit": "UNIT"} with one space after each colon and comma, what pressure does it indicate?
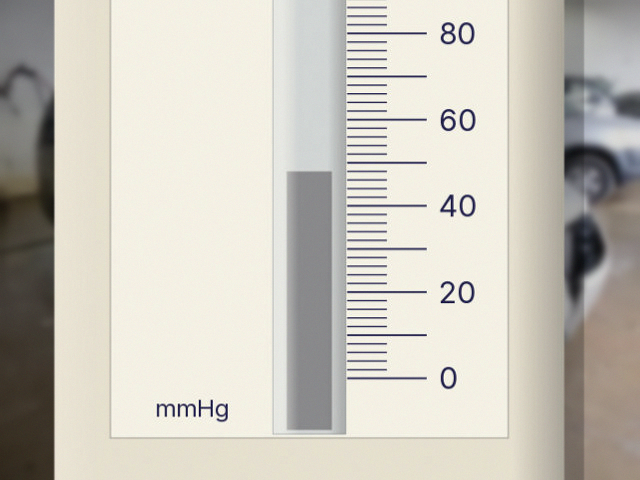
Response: {"value": 48, "unit": "mmHg"}
